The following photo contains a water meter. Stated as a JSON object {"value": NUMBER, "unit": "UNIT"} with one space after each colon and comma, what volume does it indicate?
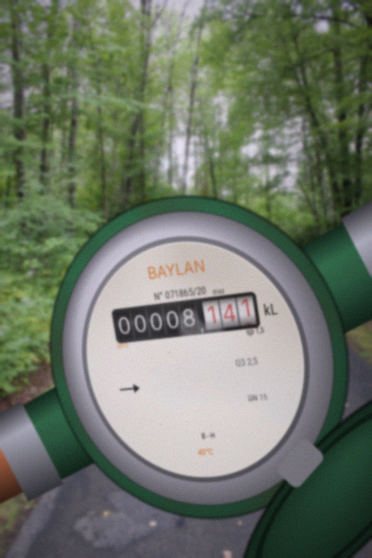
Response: {"value": 8.141, "unit": "kL"}
